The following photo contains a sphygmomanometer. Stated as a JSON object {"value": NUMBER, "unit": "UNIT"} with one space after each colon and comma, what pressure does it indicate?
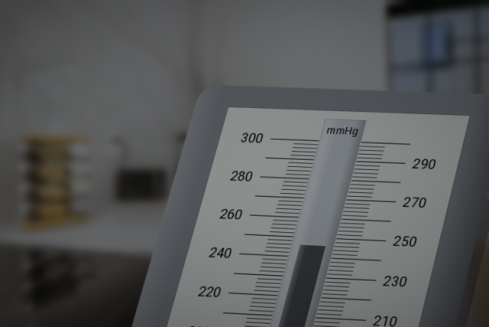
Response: {"value": 246, "unit": "mmHg"}
